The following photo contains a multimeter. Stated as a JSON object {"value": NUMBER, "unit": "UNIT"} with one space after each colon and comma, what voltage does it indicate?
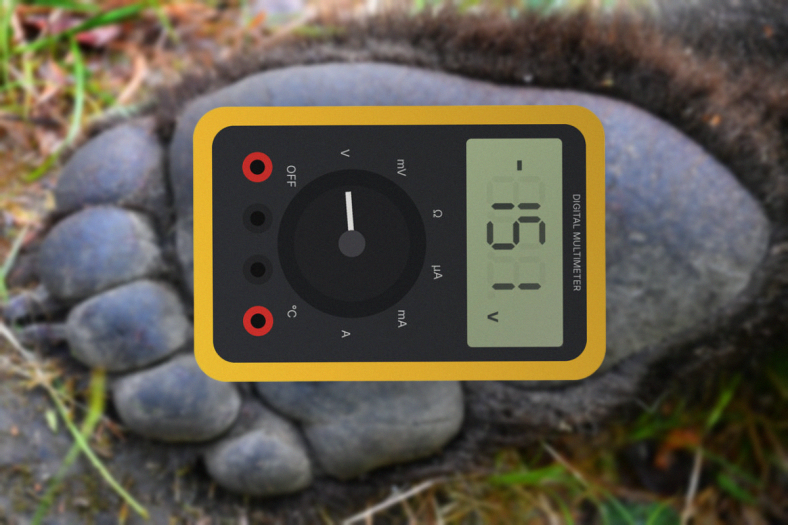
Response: {"value": -151, "unit": "V"}
